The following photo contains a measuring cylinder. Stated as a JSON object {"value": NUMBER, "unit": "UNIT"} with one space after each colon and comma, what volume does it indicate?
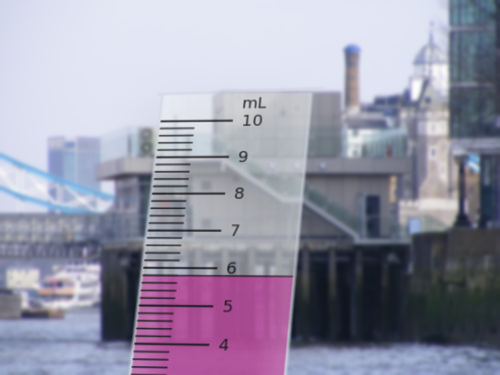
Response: {"value": 5.8, "unit": "mL"}
